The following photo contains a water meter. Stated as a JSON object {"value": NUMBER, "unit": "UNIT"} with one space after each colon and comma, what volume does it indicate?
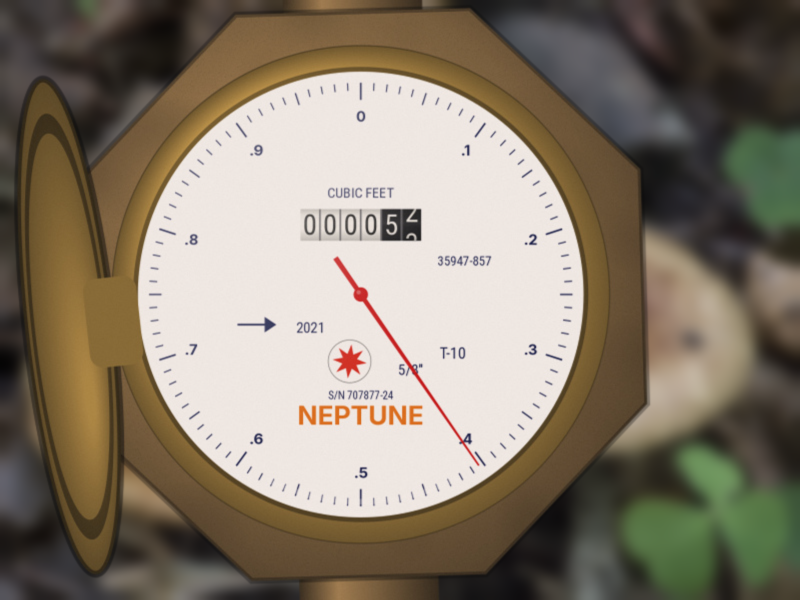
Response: {"value": 52.40, "unit": "ft³"}
